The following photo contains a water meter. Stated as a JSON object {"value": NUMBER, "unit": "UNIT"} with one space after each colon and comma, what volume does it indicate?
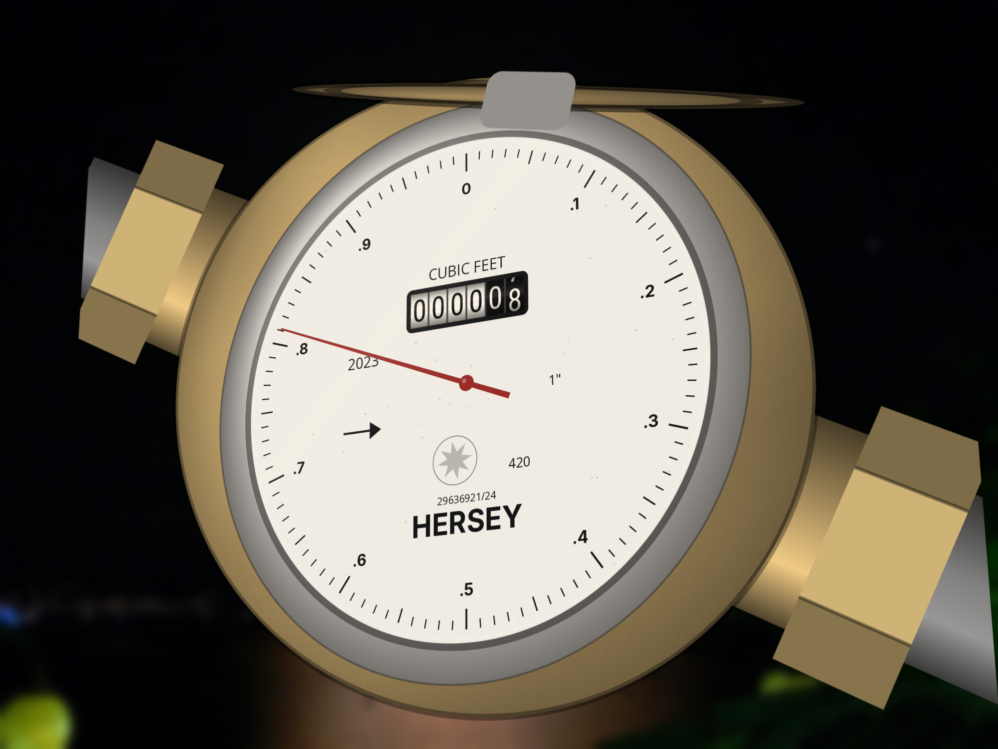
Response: {"value": 7.81, "unit": "ft³"}
